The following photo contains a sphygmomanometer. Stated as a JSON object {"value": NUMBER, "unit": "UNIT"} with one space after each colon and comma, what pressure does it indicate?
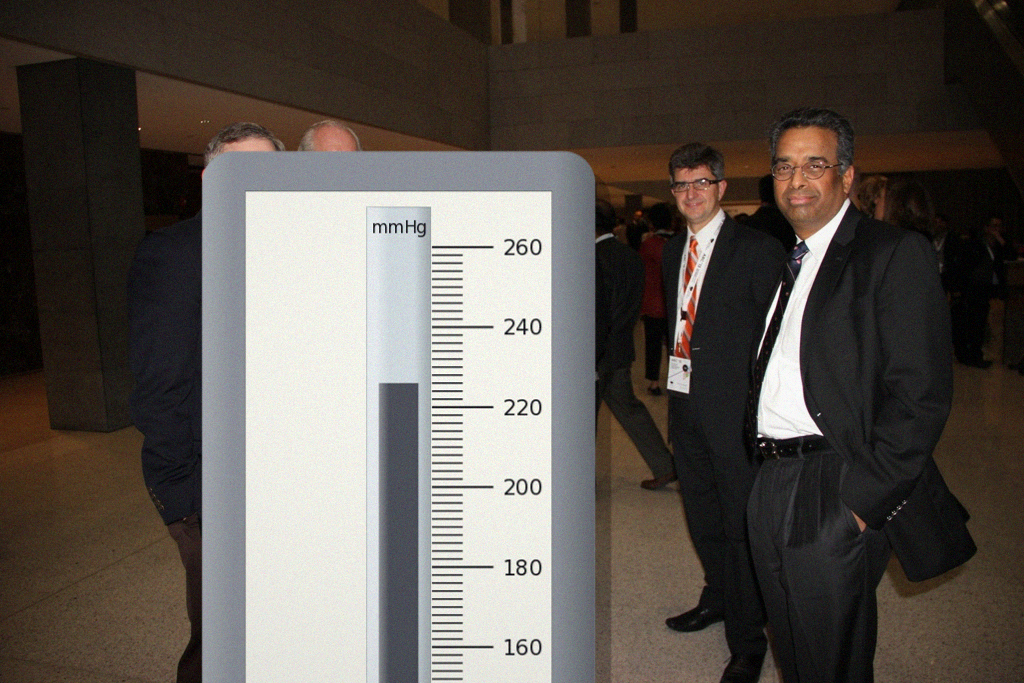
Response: {"value": 226, "unit": "mmHg"}
